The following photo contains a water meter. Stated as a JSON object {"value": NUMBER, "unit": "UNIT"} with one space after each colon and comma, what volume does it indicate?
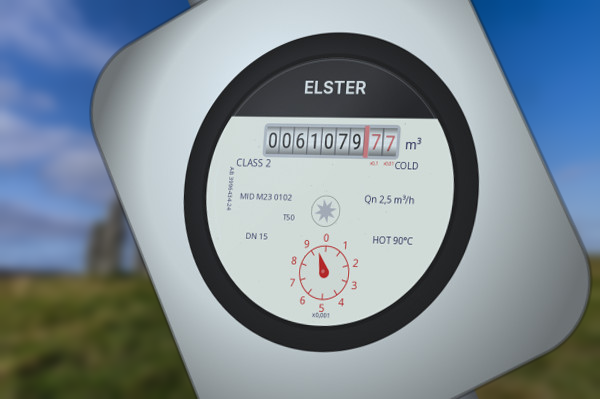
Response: {"value": 61079.769, "unit": "m³"}
